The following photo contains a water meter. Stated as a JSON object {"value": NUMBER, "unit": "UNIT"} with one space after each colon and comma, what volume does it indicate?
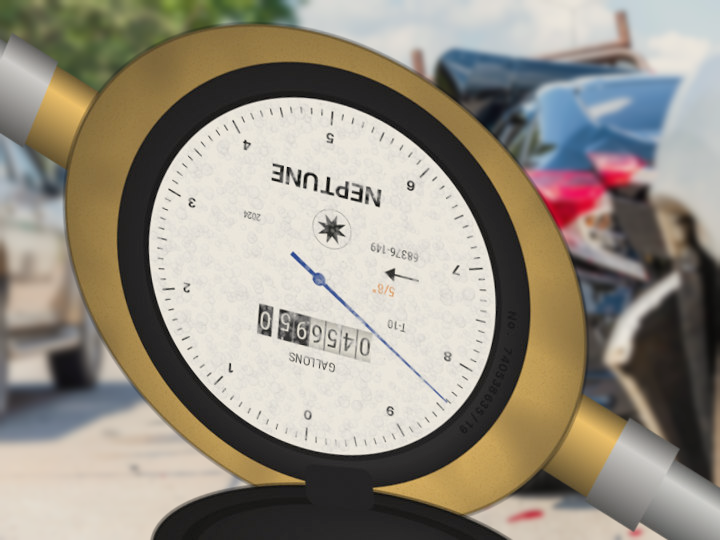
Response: {"value": 456948.4, "unit": "gal"}
